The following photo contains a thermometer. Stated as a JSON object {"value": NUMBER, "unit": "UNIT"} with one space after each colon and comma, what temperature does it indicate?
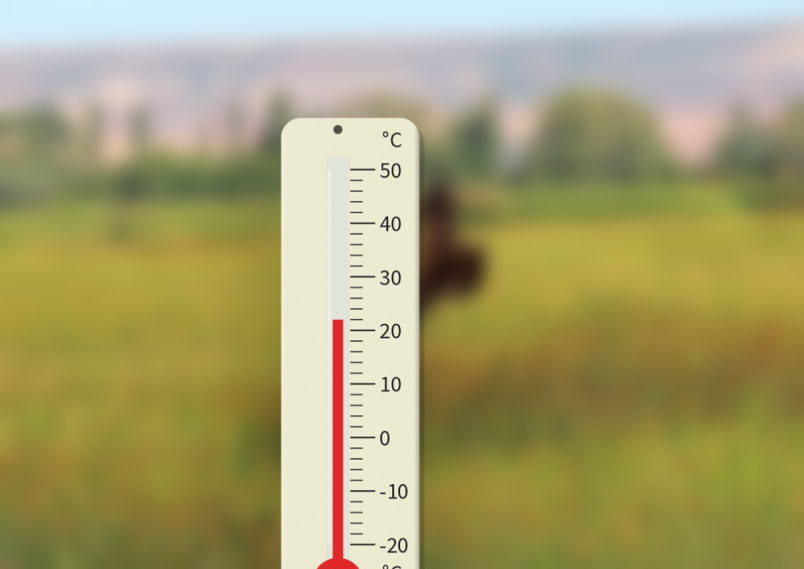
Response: {"value": 22, "unit": "°C"}
